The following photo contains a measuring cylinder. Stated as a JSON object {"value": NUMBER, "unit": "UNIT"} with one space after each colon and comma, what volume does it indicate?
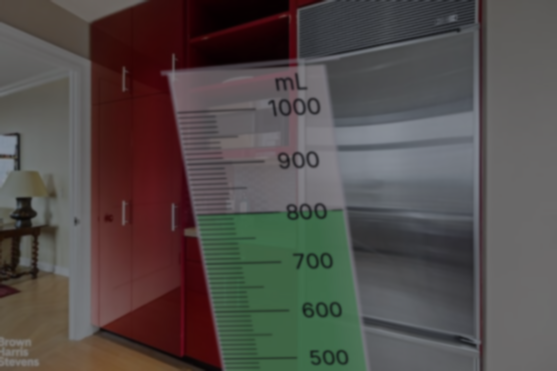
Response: {"value": 800, "unit": "mL"}
